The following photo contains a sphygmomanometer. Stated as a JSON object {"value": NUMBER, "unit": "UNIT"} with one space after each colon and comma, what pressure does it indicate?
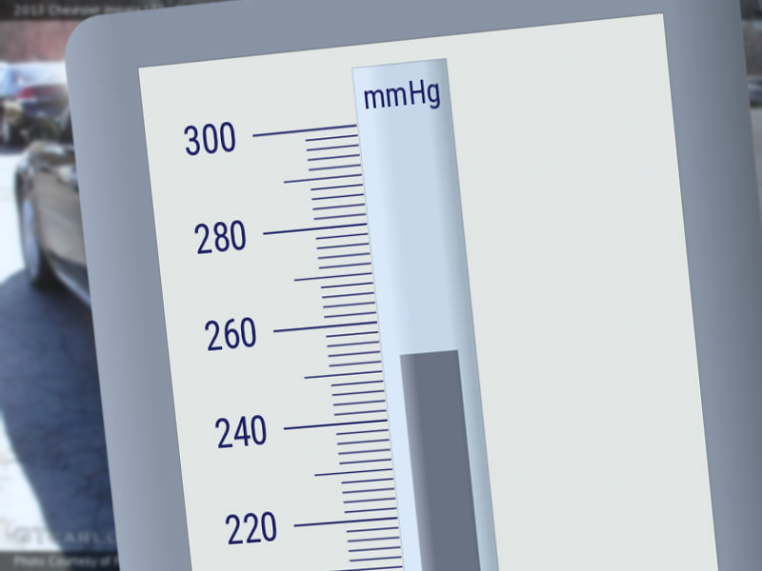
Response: {"value": 253, "unit": "mmHg"}
